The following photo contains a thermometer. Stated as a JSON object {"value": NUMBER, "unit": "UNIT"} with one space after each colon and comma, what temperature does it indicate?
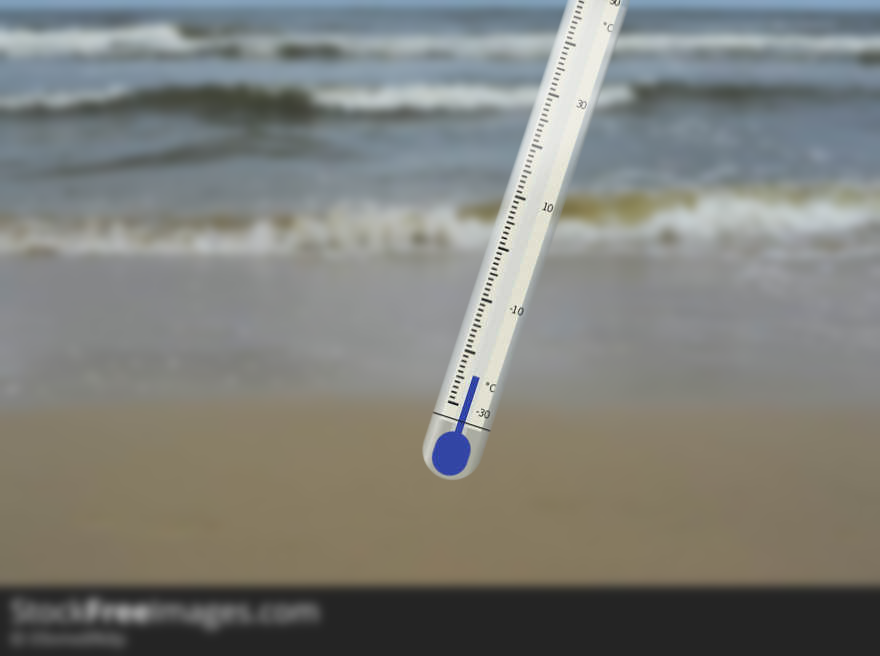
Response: {"value": -24, "unit": "°C"}
